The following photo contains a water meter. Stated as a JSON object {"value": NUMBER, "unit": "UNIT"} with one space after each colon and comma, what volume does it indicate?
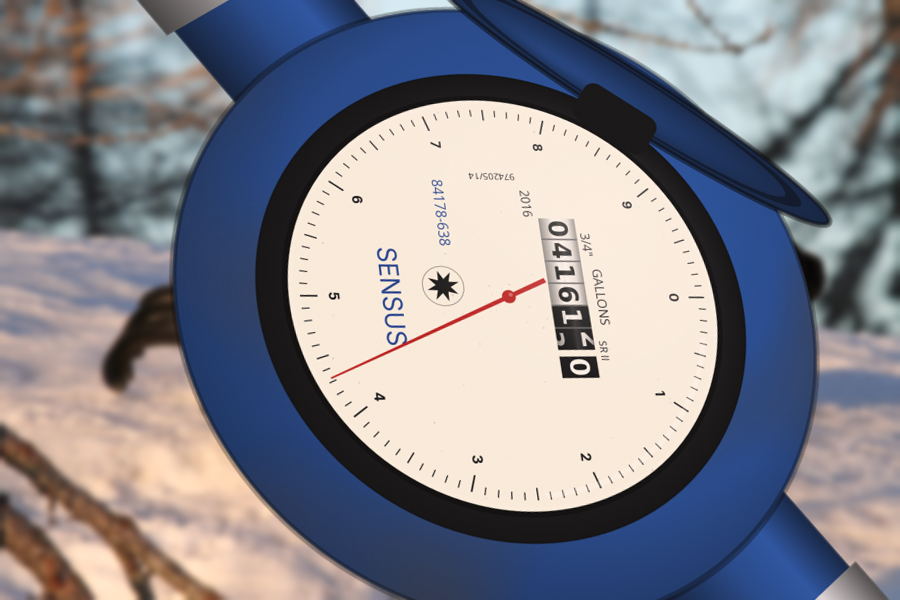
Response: {"value": 416124.3, "unit": "gal"}
